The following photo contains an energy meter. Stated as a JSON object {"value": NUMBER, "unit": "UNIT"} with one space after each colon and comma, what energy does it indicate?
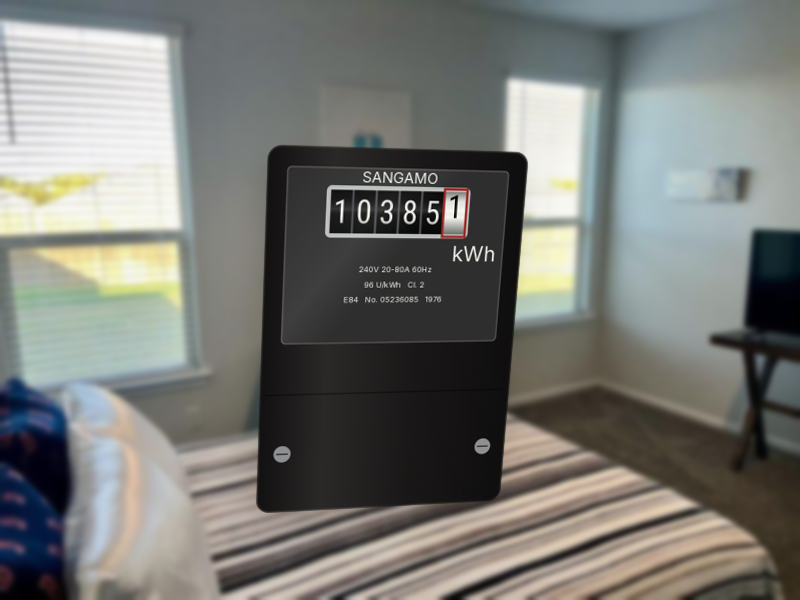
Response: {"value": 10385.1, "unit": "kWh"}
